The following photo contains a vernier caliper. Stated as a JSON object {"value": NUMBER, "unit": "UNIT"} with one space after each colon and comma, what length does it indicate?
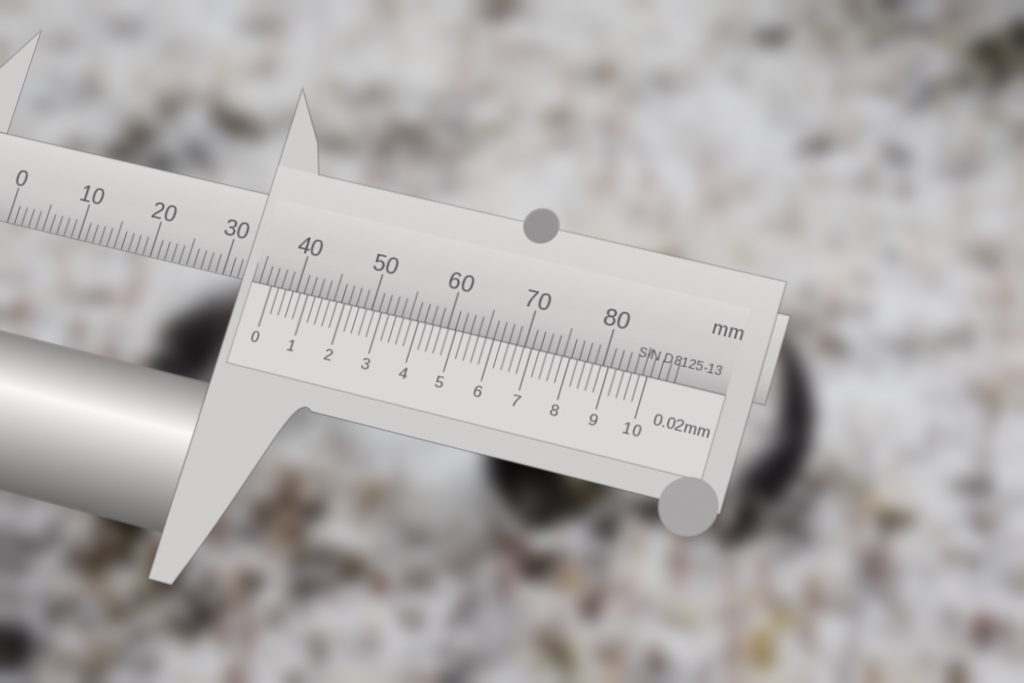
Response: {"value": 36.6, "unit": "mm"}
